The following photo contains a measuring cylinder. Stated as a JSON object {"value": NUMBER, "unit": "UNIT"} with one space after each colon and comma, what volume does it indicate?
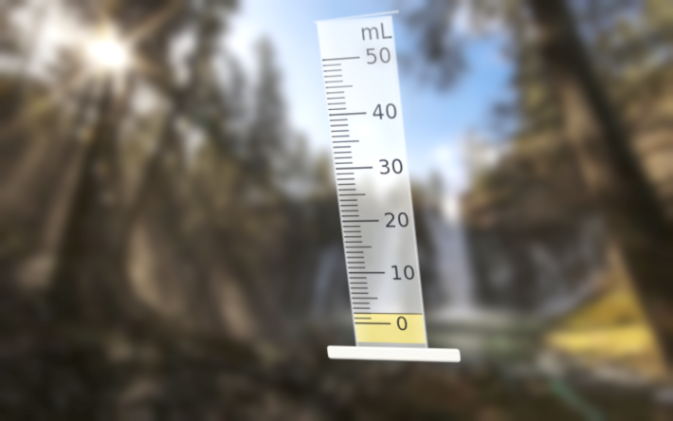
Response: {"value": 2, "unit": "mL"}
